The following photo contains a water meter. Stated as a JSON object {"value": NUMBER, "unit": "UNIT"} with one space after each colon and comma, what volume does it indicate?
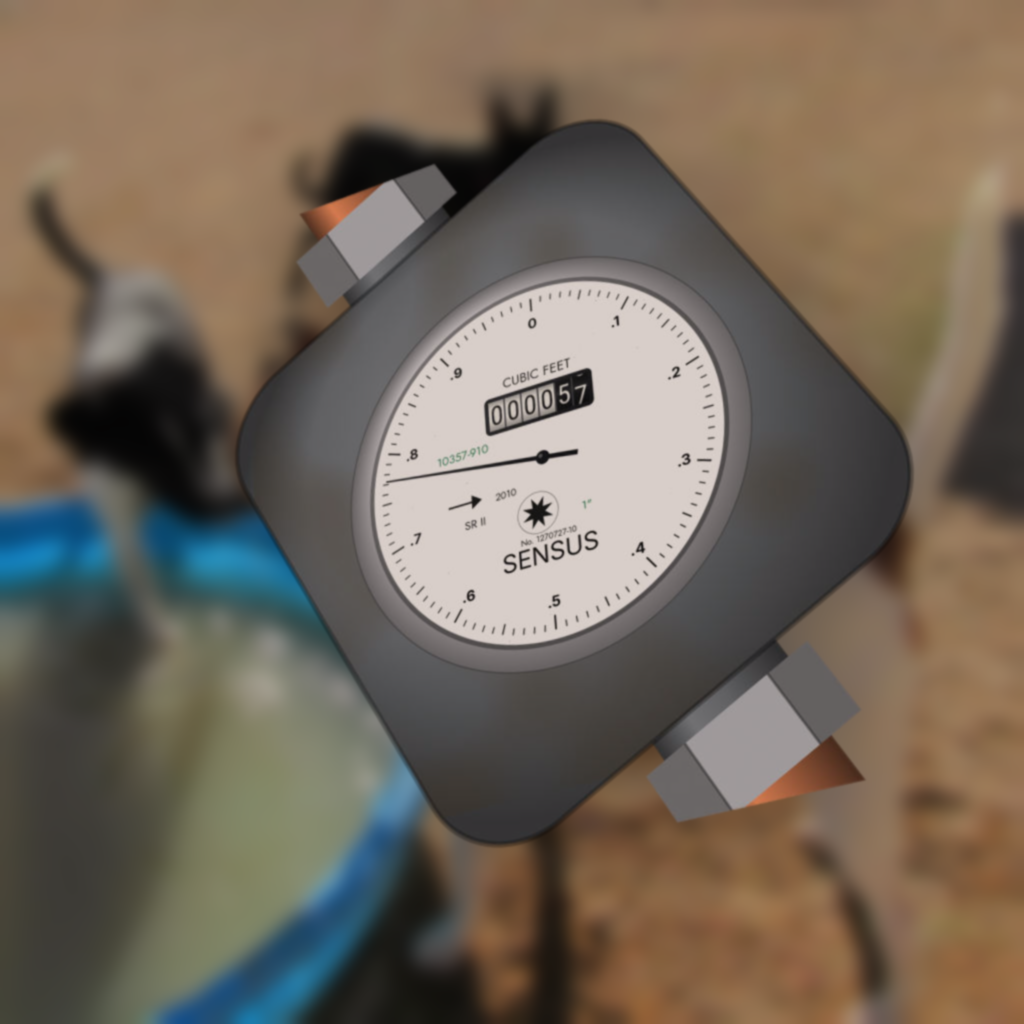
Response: {"value": 56.77, "unit": "ft³"}
